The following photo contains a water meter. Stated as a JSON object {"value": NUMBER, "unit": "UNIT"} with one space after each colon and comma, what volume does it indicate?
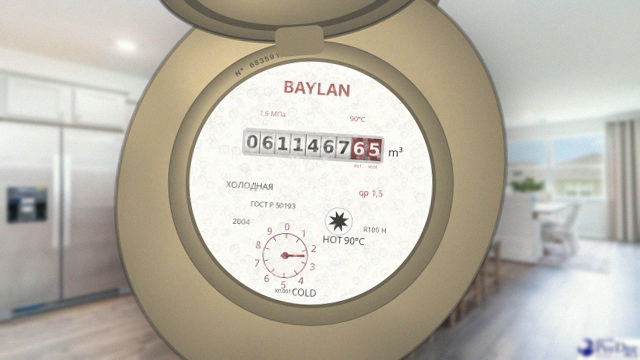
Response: {"value": 611467.652, "unit": "m³"}
